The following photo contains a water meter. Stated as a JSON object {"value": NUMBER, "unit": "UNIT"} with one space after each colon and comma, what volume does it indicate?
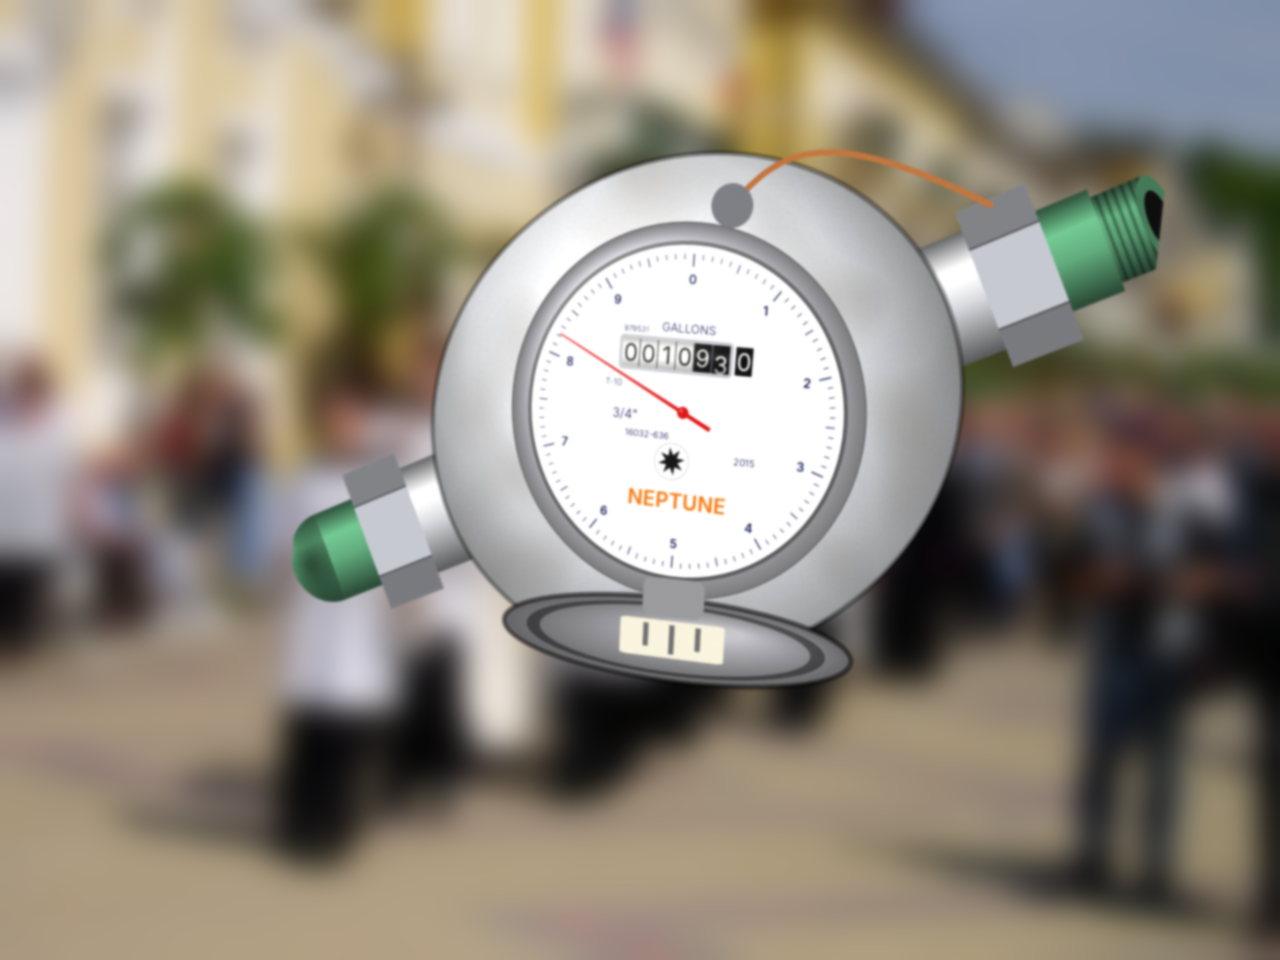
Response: {"value": 10928.2, "unit": "gal"}
